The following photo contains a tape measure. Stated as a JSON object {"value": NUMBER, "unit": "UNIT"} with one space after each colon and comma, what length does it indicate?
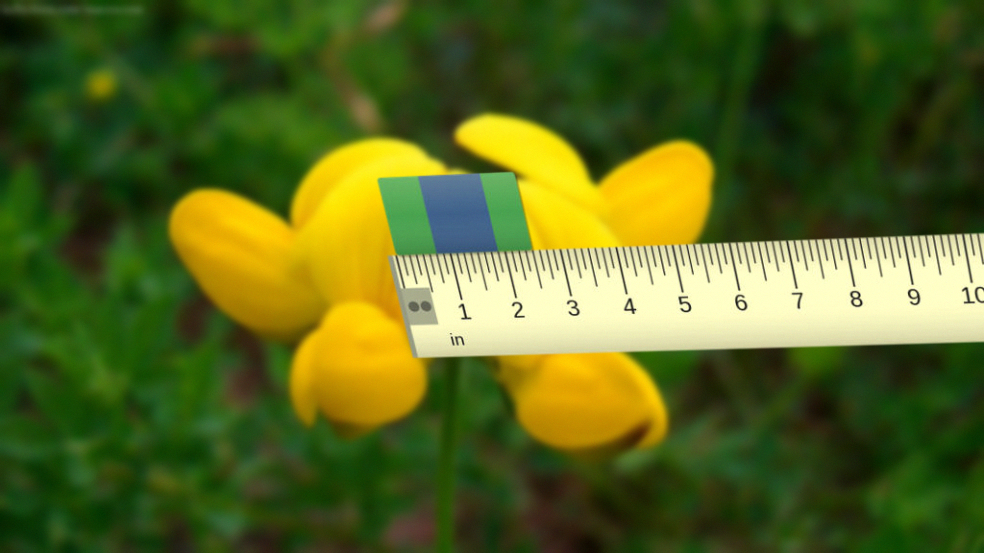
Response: {"value": 2.5, "unit": "in"}
